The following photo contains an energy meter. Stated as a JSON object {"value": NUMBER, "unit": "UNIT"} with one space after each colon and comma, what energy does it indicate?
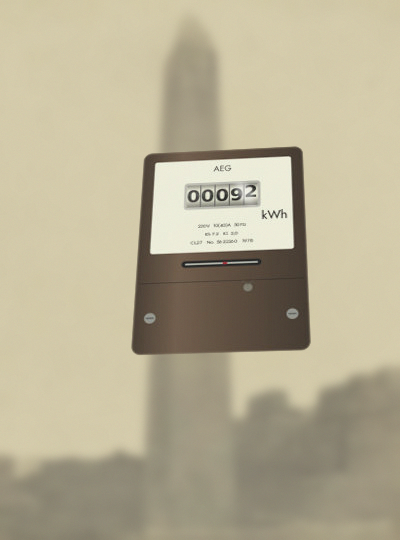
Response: {"value": 92, "unit": "kWh"}
